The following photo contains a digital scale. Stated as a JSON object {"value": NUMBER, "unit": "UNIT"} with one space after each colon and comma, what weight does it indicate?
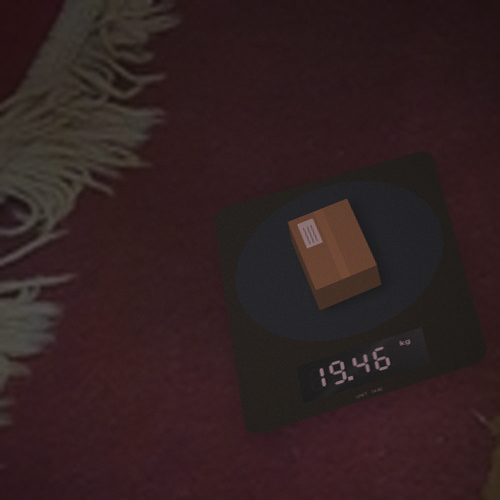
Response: {"value": 19.46, "unit": "kg"}
